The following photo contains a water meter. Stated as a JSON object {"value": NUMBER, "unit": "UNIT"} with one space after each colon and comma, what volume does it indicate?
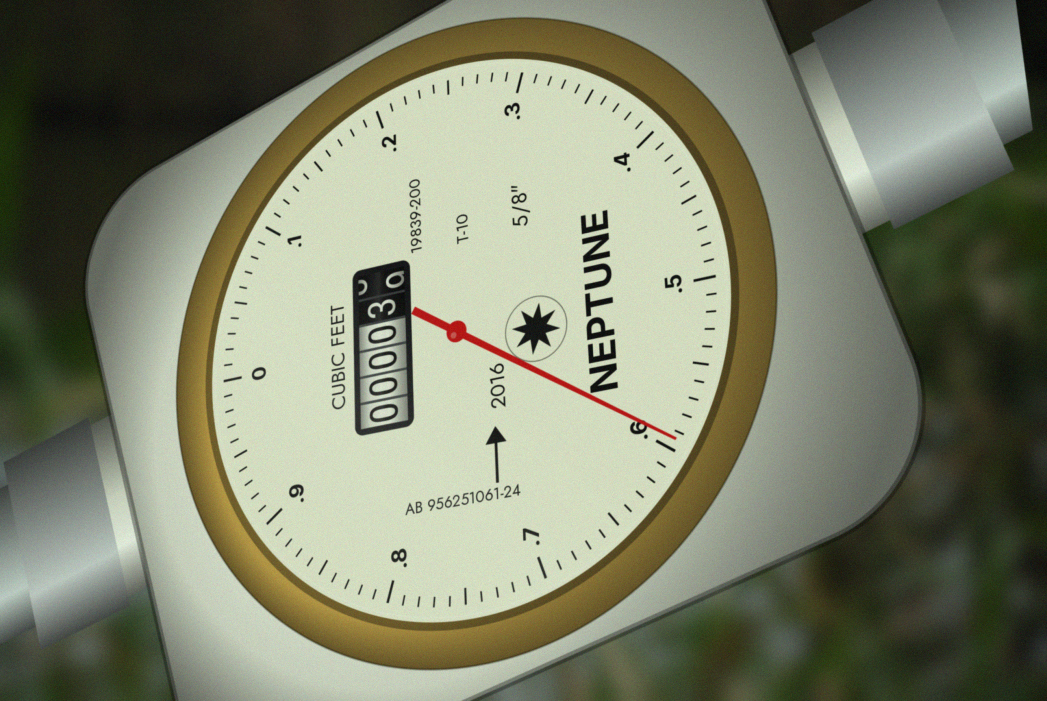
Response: {"value": 38.59, "unit": "ft³"}
